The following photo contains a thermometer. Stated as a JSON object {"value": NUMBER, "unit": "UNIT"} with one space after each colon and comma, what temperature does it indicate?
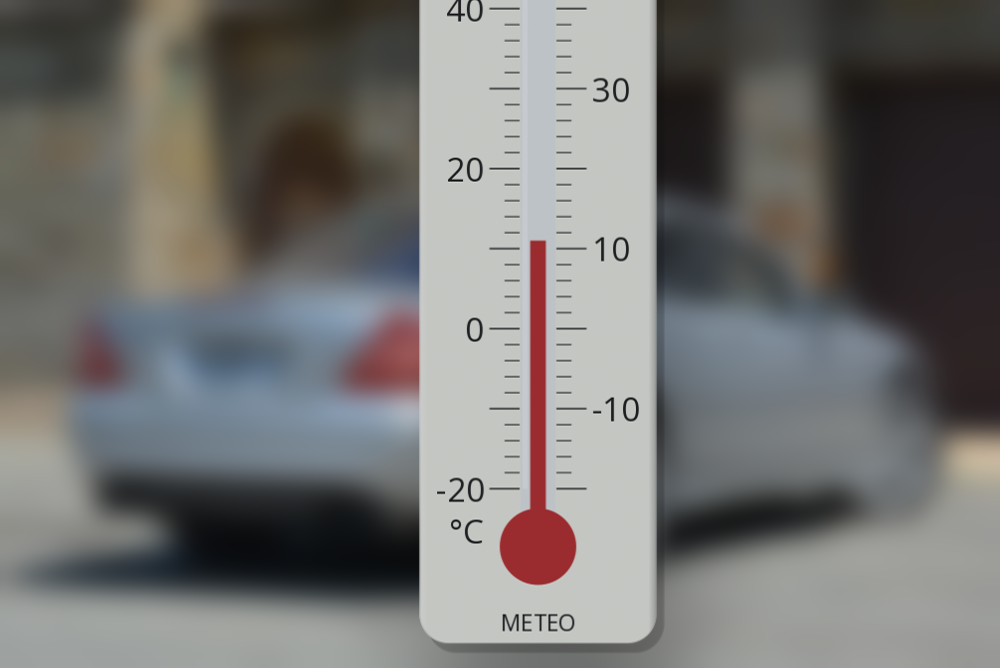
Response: {"value": 11, "unit": "°C"}
